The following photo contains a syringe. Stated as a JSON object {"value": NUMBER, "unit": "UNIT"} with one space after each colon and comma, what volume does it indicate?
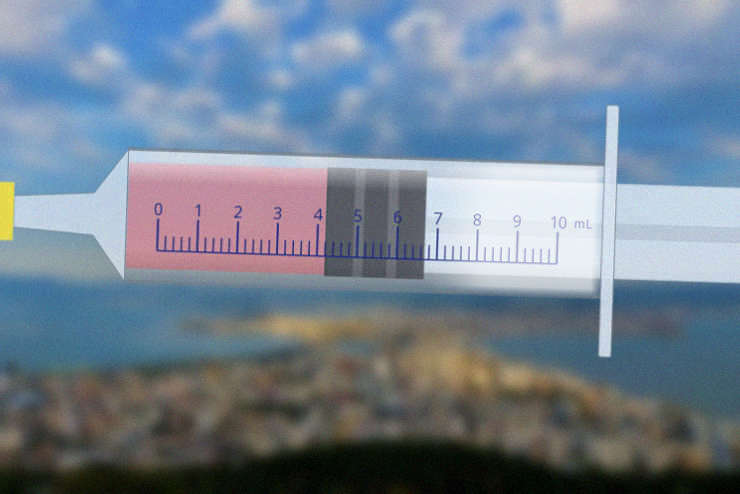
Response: {"value": 4.2, "unit": "mL"}
